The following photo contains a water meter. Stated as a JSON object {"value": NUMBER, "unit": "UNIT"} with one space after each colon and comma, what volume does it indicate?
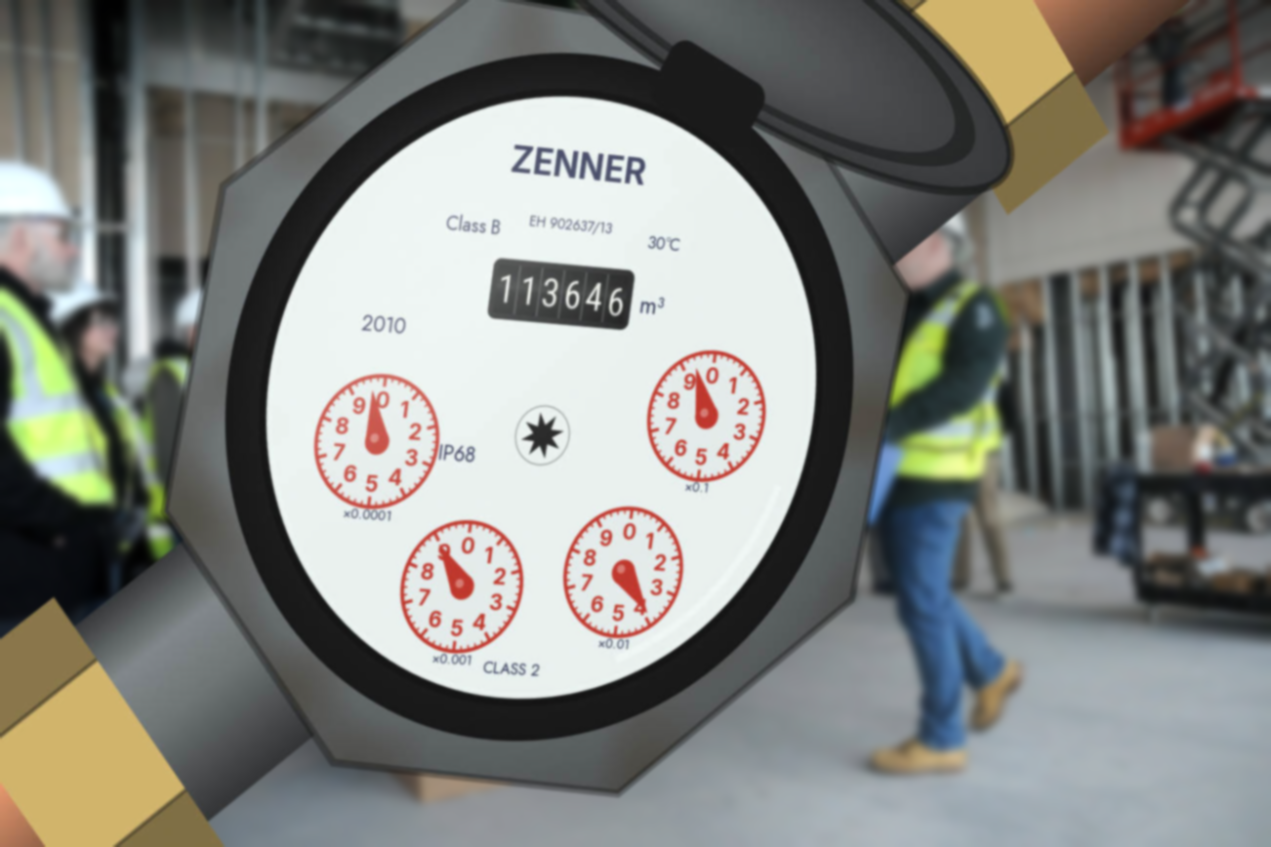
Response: {"value": 113645.9389, "unit": "m³"}
